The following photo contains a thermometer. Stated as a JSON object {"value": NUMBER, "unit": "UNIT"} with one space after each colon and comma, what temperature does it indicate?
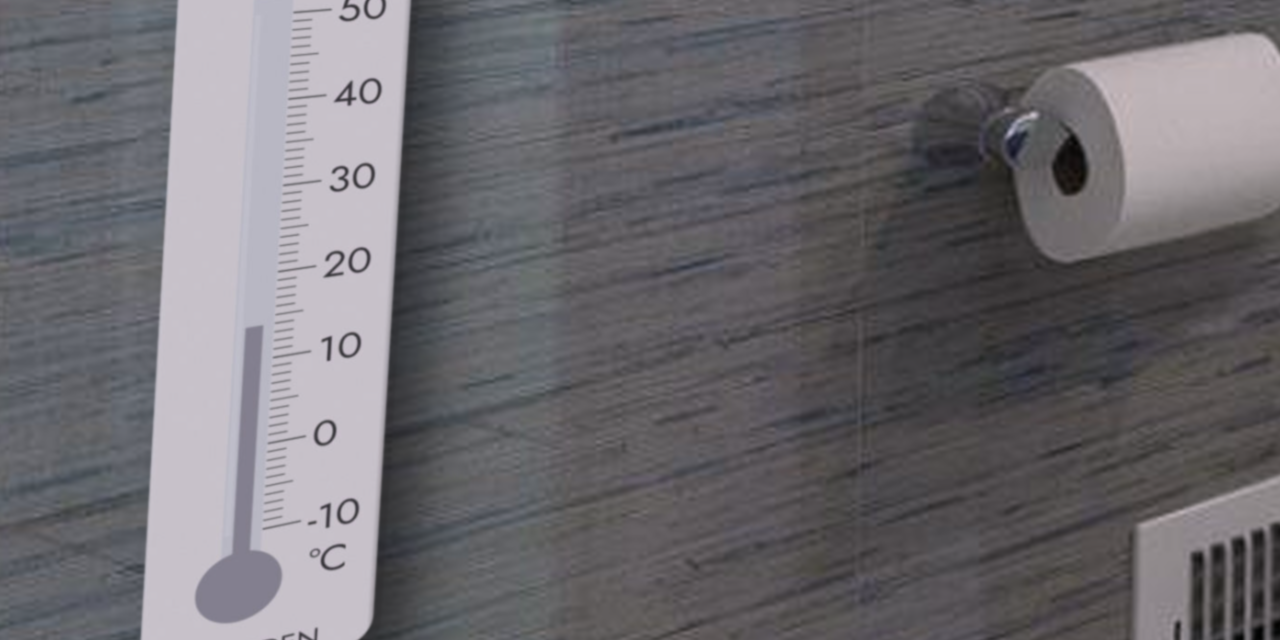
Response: {"value": 14, "unit": "°C"}
